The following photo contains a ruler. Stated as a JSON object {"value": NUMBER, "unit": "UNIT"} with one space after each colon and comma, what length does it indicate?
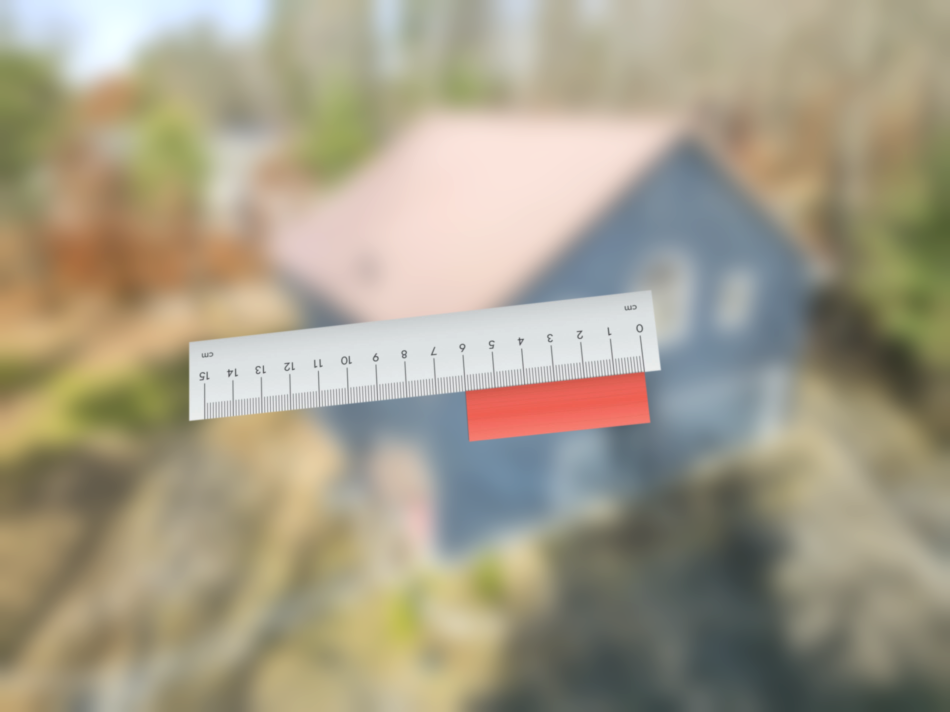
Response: {"value": 6, "unit": "cm"}
